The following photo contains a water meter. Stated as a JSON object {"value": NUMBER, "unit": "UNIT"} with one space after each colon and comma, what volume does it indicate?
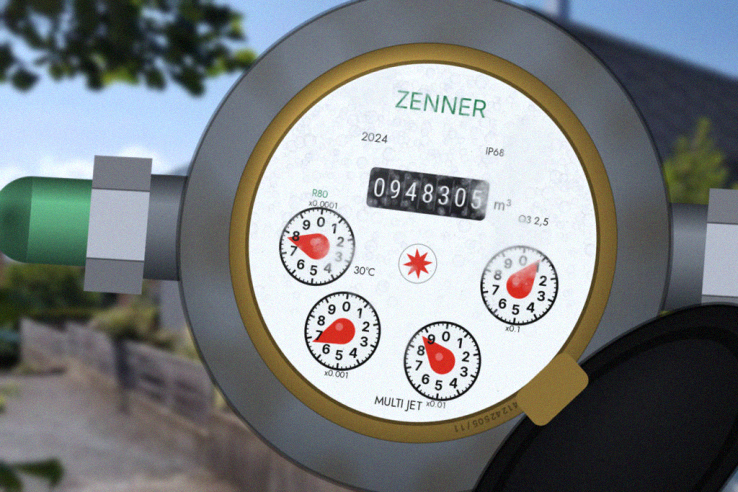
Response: {"value": 948305.0867, "unit": "m³"}
